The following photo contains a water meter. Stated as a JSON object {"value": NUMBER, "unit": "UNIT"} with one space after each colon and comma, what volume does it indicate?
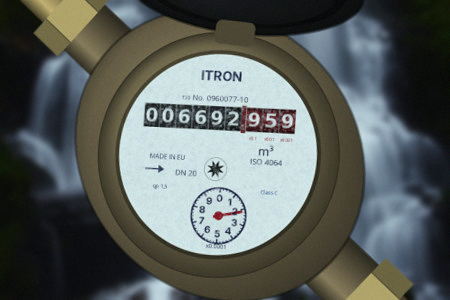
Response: {"value": 6692.9592, "unit": "m³"}
